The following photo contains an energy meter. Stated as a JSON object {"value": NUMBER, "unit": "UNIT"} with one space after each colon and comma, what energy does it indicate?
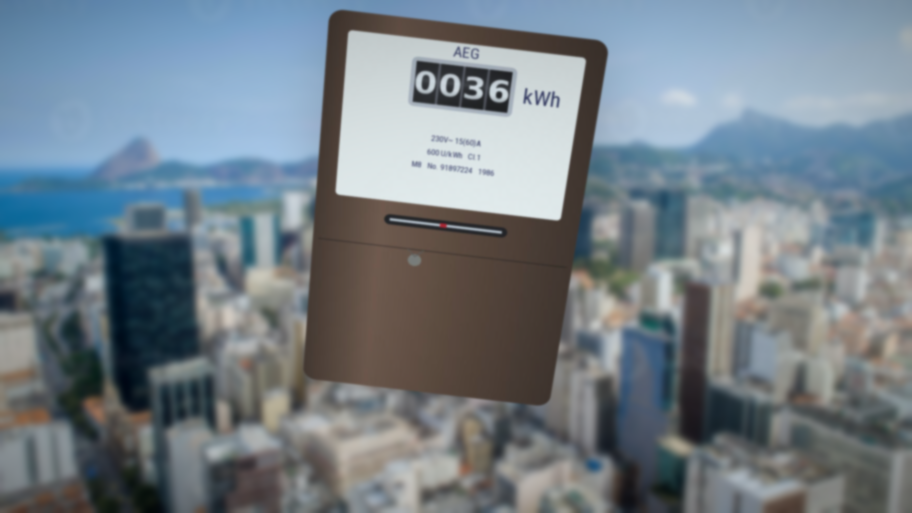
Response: {"value": 36, "unit": "kWh"}
